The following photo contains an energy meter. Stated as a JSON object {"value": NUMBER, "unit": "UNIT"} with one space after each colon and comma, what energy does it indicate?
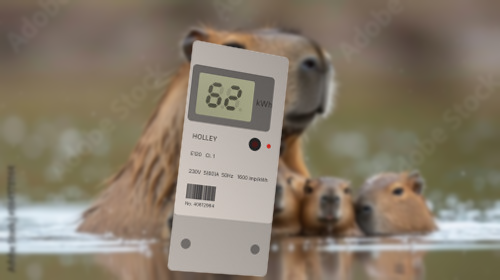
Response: {"value": 62, "unit": "kWh"}
